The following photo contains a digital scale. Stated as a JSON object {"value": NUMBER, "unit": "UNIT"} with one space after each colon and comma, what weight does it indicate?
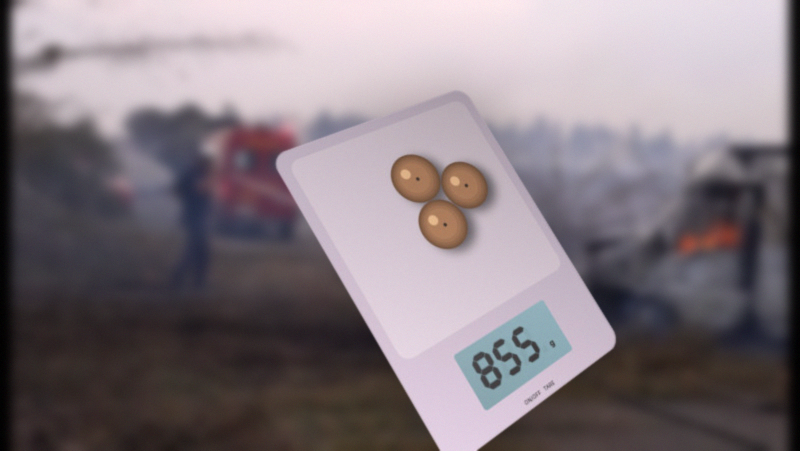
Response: {"value": 855, "unit": "g"}
